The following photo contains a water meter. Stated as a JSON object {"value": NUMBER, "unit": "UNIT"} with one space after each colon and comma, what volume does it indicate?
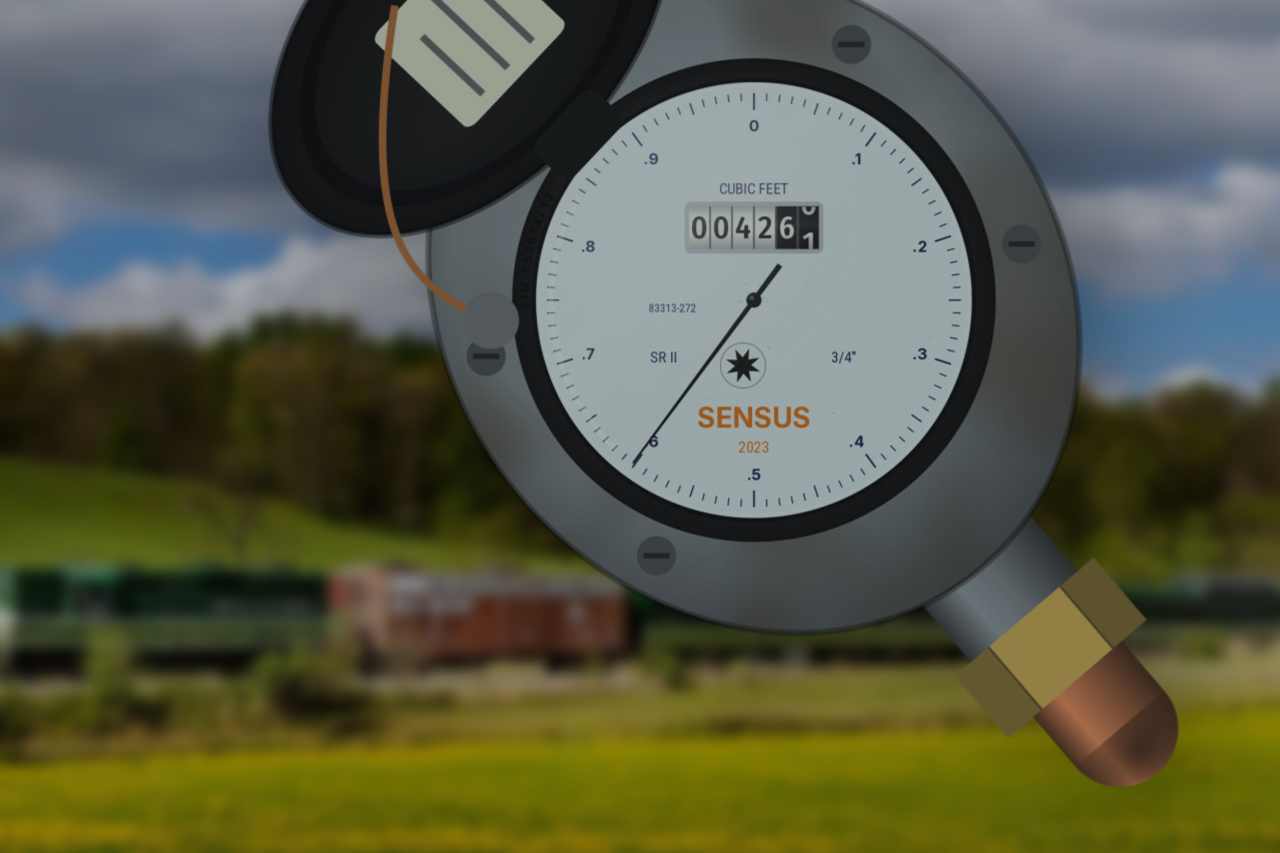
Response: {"value": 4260.60, "unit": "ft³"}
